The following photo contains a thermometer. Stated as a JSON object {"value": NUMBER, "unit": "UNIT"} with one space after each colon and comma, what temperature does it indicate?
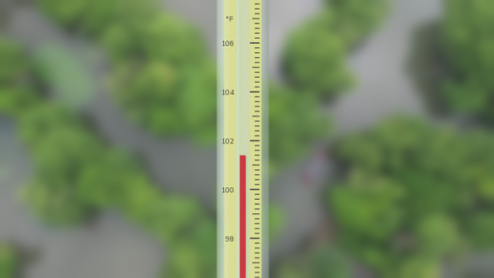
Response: {"value": 101.4, "unit": "°F"}
